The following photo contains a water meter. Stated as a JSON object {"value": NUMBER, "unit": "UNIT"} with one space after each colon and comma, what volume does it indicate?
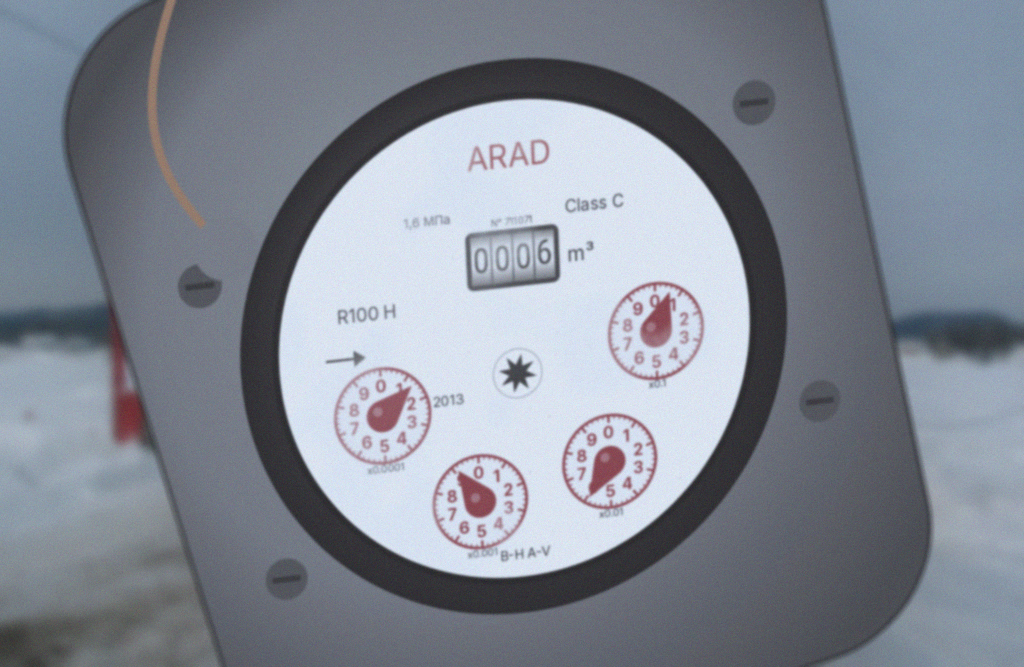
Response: {"value": 6.0591, "unit": "m³"}
